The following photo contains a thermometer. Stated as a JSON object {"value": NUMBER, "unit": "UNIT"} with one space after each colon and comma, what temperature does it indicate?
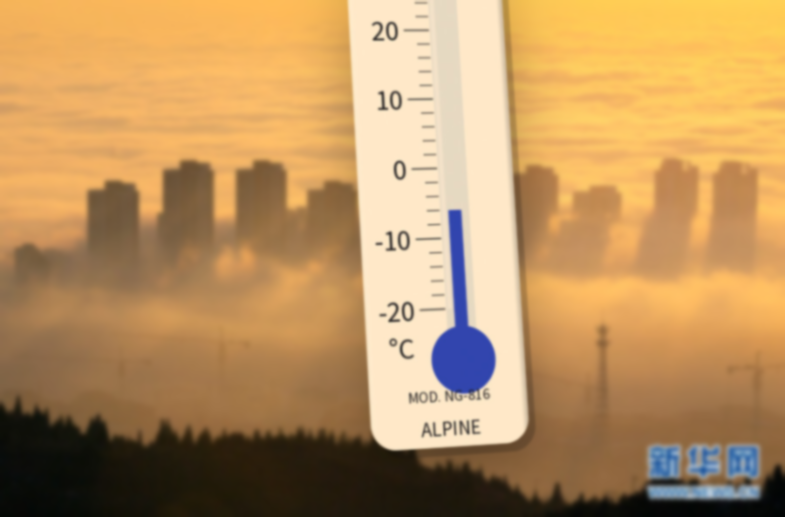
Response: {"value": -6, "unit": "°C"}
